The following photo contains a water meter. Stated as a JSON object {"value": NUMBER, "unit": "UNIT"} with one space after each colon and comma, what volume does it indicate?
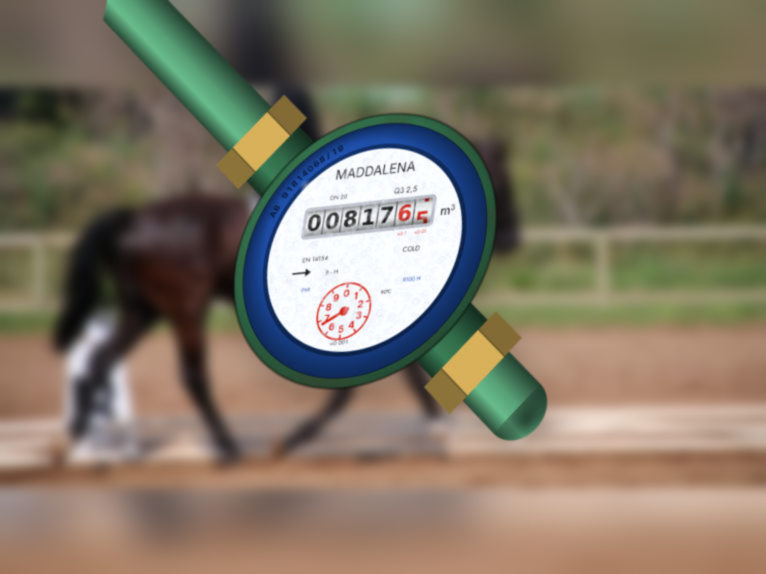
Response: {"value": 817.646, "unit": "m³"}
